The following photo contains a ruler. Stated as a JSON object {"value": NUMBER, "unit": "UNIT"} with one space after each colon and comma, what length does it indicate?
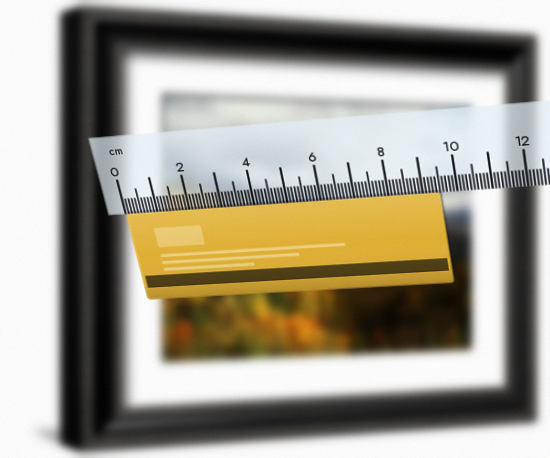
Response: {"value": 9.5, "unit": "cm"}
